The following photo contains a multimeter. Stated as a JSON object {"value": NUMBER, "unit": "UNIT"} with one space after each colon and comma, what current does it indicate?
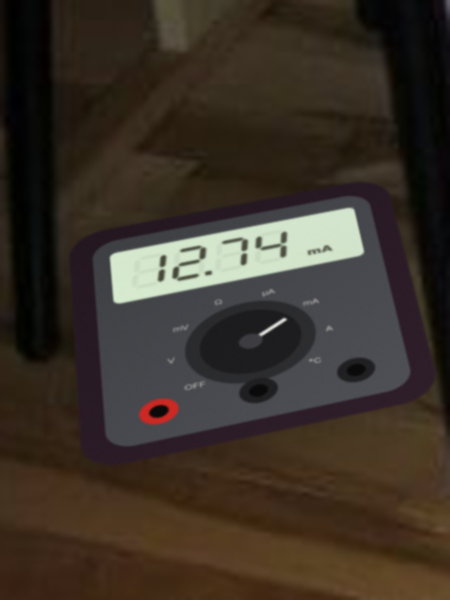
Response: {"value": 12.74, "unit": "mA"}
